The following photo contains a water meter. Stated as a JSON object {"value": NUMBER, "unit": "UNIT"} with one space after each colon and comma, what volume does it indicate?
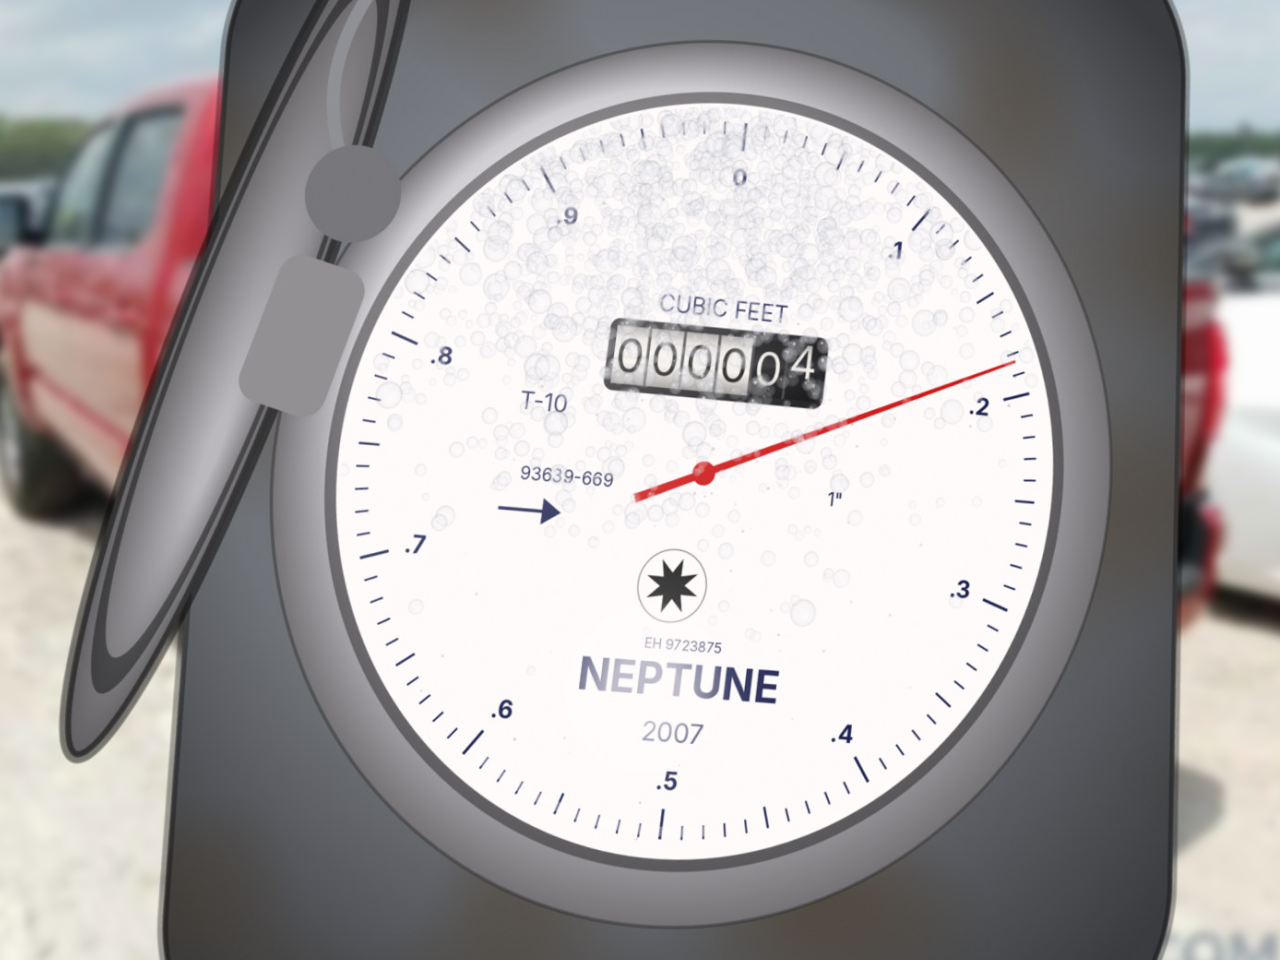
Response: {"value": 4.18, "unit": "ft³"}
